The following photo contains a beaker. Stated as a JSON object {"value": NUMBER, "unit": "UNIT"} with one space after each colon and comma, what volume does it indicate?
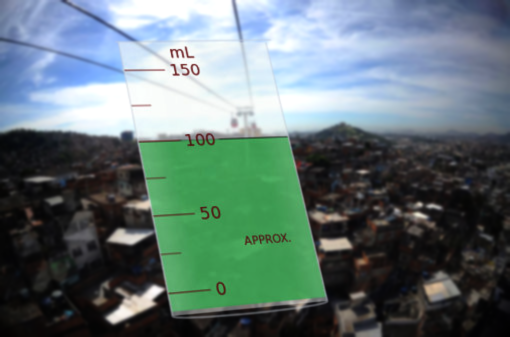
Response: {"value": 100, "unit": "mL"}
